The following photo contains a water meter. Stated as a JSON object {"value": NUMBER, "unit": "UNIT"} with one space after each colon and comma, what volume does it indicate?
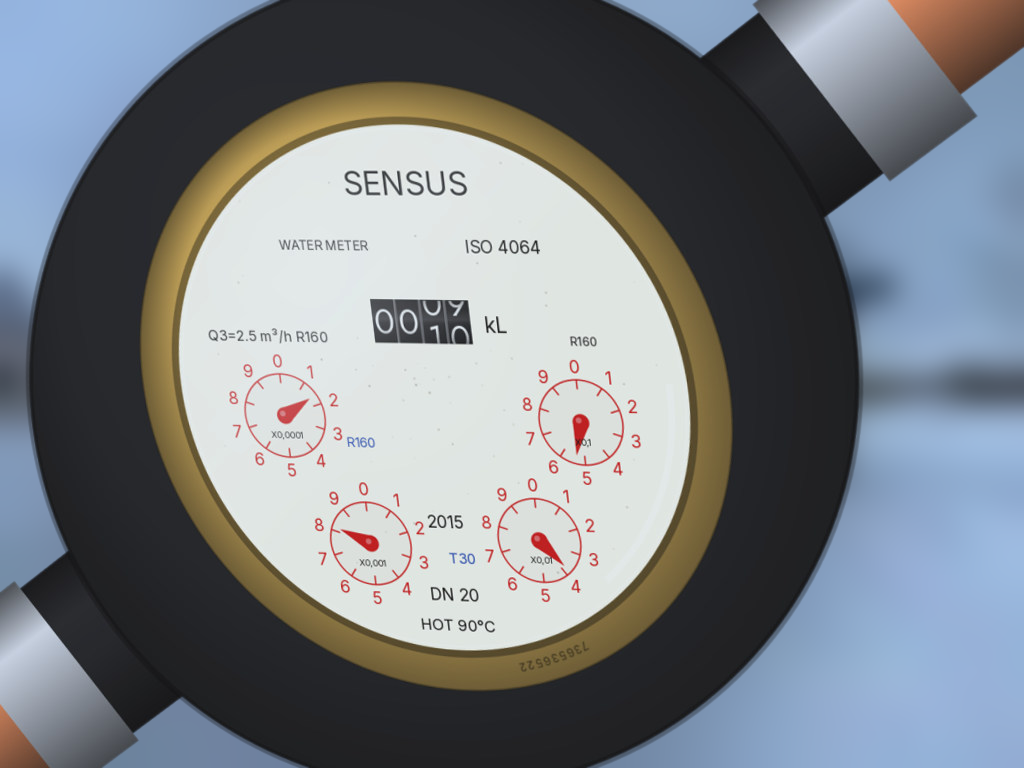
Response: {"value": 9.5381, "unit": "kL"}
